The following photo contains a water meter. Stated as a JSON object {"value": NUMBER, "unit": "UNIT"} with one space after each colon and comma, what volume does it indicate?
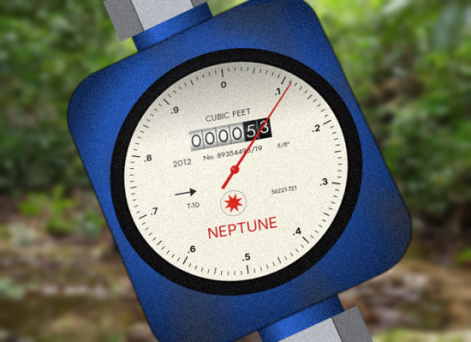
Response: {"value": 53.11, "unit": "ft³"}
